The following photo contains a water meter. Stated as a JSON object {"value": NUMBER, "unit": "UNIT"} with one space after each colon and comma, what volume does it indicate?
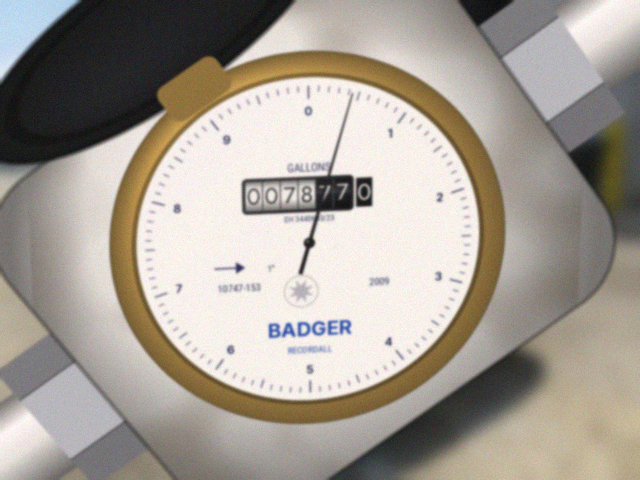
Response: {"value": 78770.4, "unit": "gal"}
